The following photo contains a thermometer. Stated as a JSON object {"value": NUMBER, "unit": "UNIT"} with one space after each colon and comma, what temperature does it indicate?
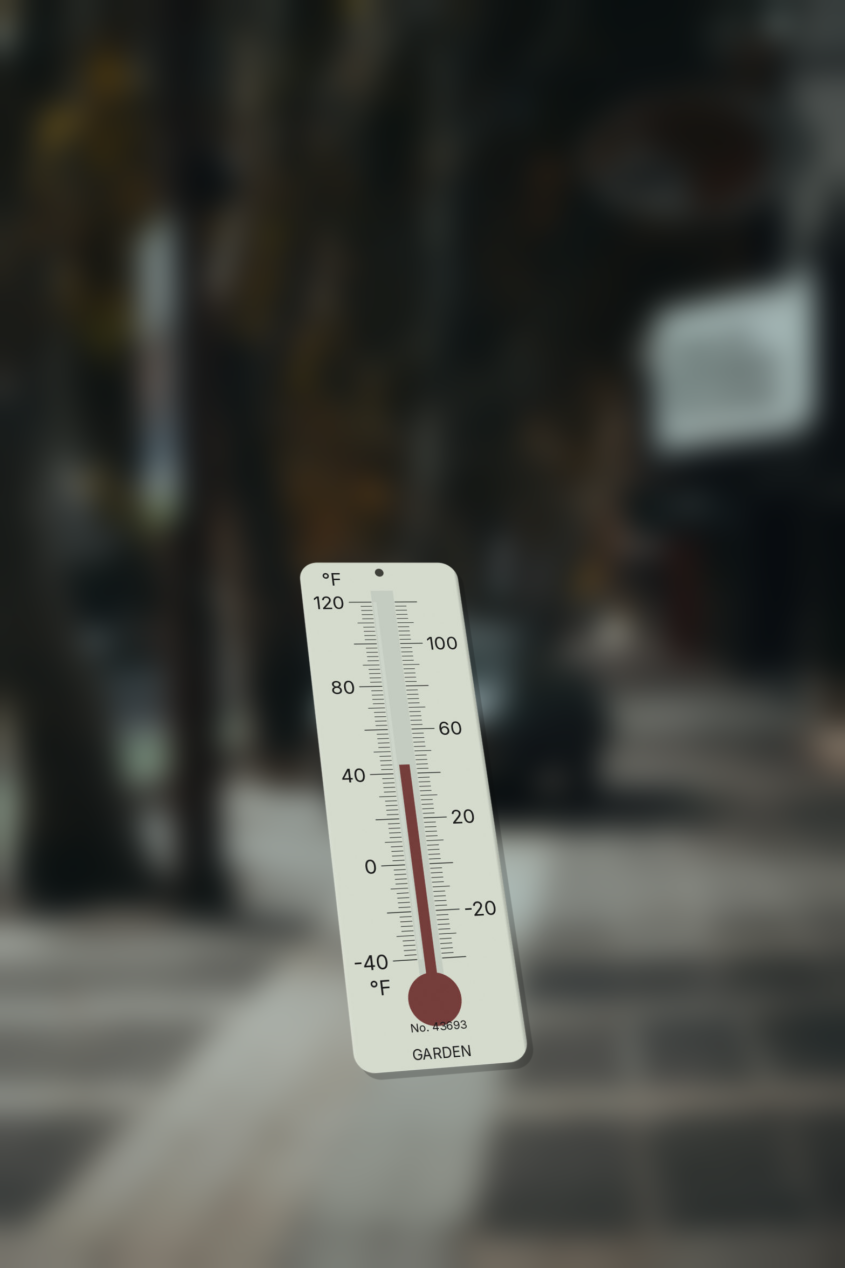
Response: {"value": 44, "unit": "°F"}
